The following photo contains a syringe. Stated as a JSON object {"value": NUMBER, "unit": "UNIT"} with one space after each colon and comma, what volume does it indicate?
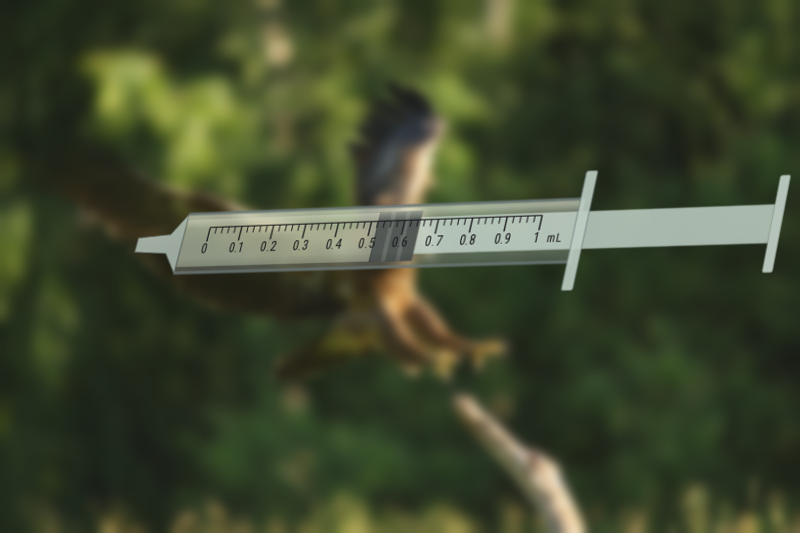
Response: {"value": 0.52, "unit": "mL"}
